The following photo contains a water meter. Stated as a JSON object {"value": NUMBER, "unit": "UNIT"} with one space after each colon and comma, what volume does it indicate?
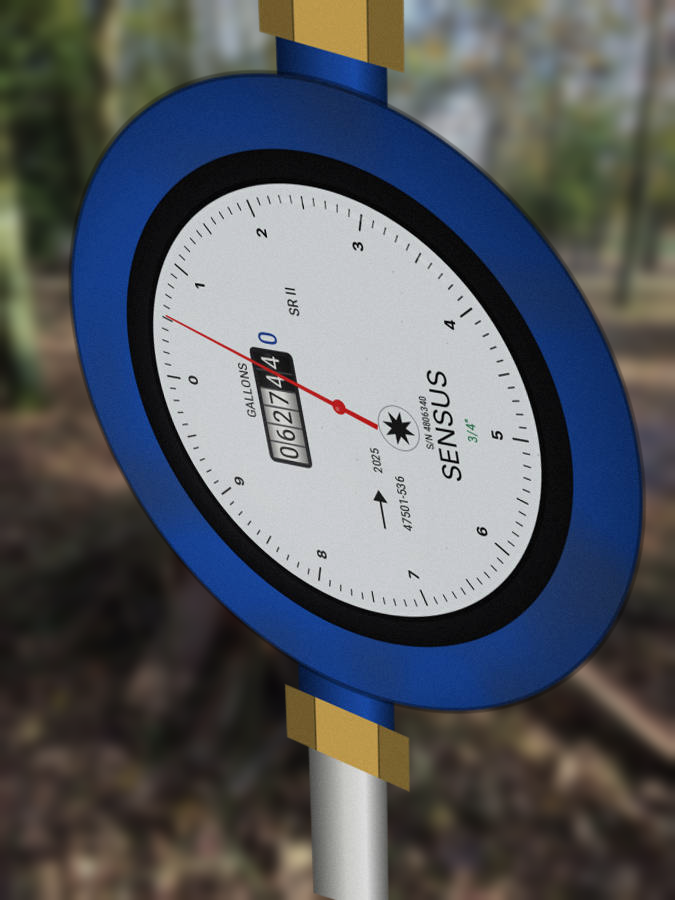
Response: {"value": 627440.5, "unit": "gal"}
